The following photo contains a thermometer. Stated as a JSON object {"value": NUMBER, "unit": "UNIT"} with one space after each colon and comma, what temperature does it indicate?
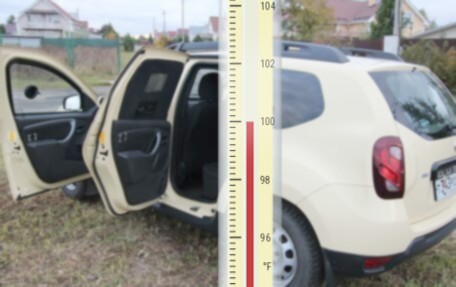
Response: {"value": 100, "unit": "°F"}
